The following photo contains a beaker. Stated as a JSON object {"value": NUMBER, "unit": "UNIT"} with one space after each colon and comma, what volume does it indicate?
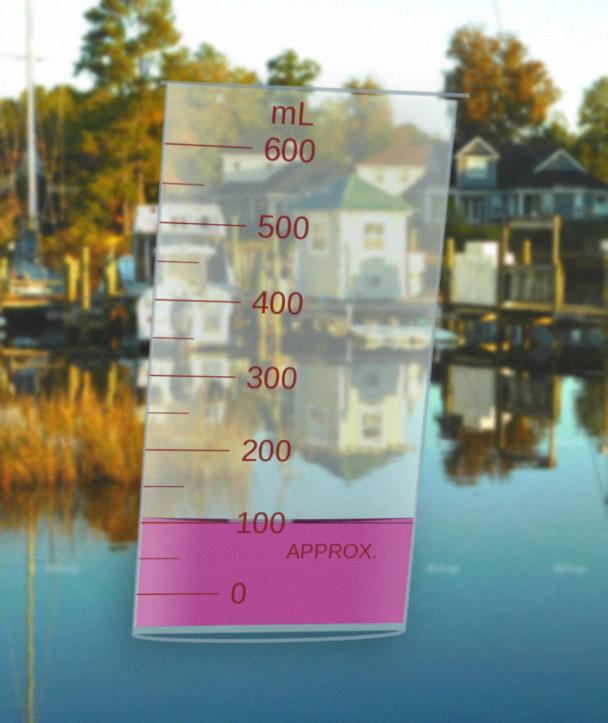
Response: {"value": 100, "unit": "mL"}
